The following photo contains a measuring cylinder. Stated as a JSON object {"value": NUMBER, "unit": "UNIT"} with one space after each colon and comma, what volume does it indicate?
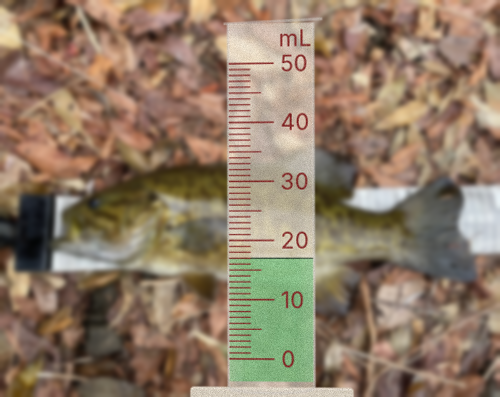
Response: {"value": 17, "unit": "mL"}
